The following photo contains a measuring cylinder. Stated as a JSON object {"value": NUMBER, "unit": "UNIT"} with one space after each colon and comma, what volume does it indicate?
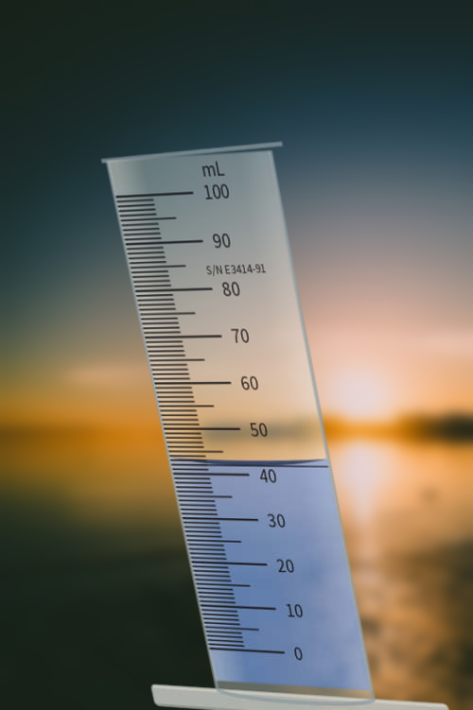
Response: {"value": 42, "unit": "mL"}
